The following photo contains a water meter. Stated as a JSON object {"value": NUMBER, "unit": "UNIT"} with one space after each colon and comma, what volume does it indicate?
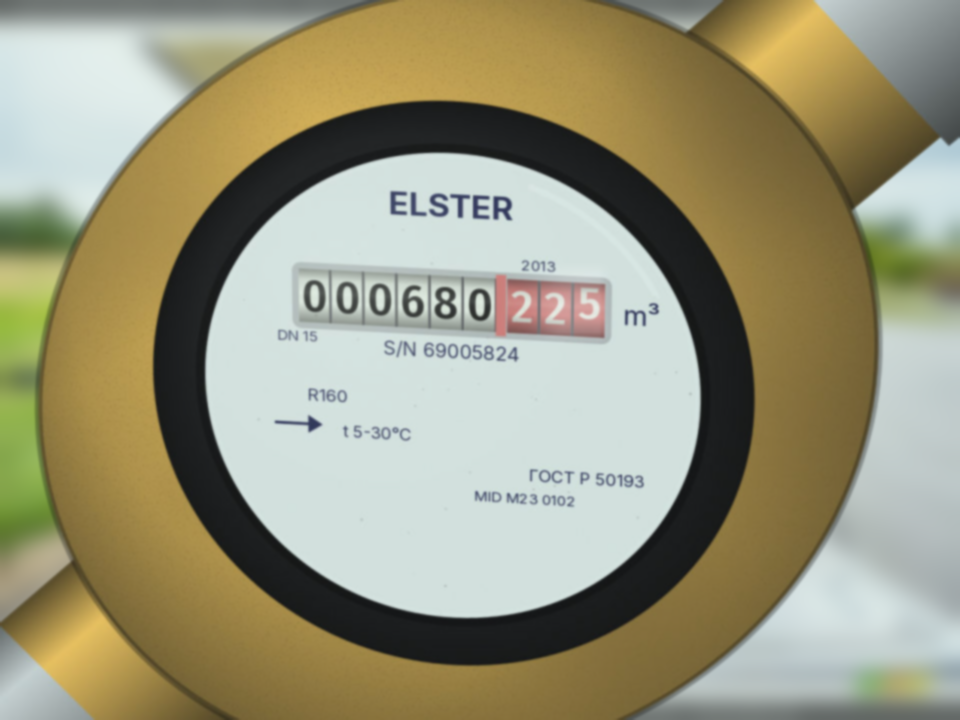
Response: {"value": 680.225, "unit": "m³"}
